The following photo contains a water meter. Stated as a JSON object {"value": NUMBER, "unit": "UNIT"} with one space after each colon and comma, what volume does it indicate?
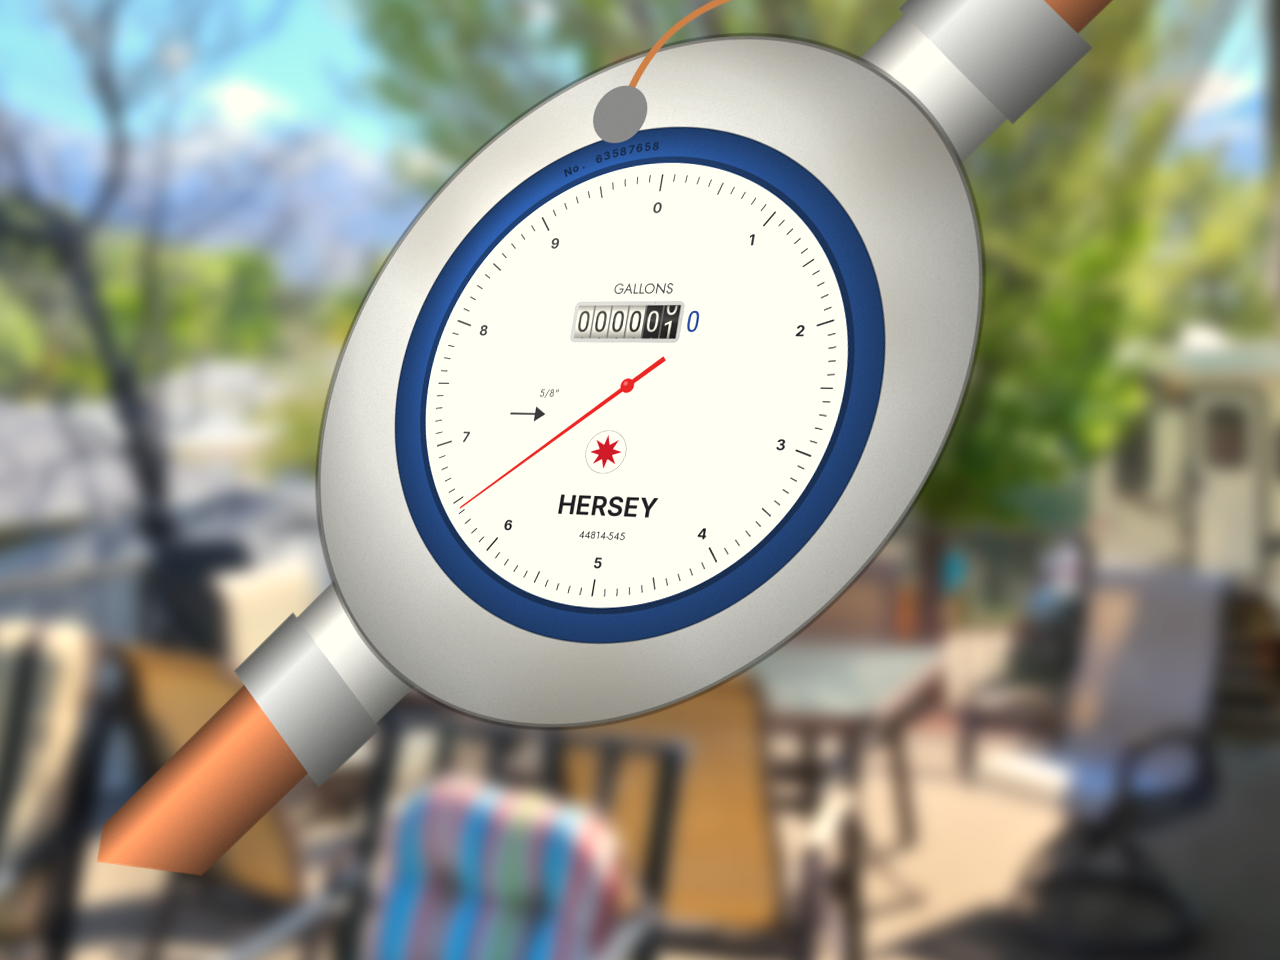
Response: {"value": 6.4, "unit": "gal"}
